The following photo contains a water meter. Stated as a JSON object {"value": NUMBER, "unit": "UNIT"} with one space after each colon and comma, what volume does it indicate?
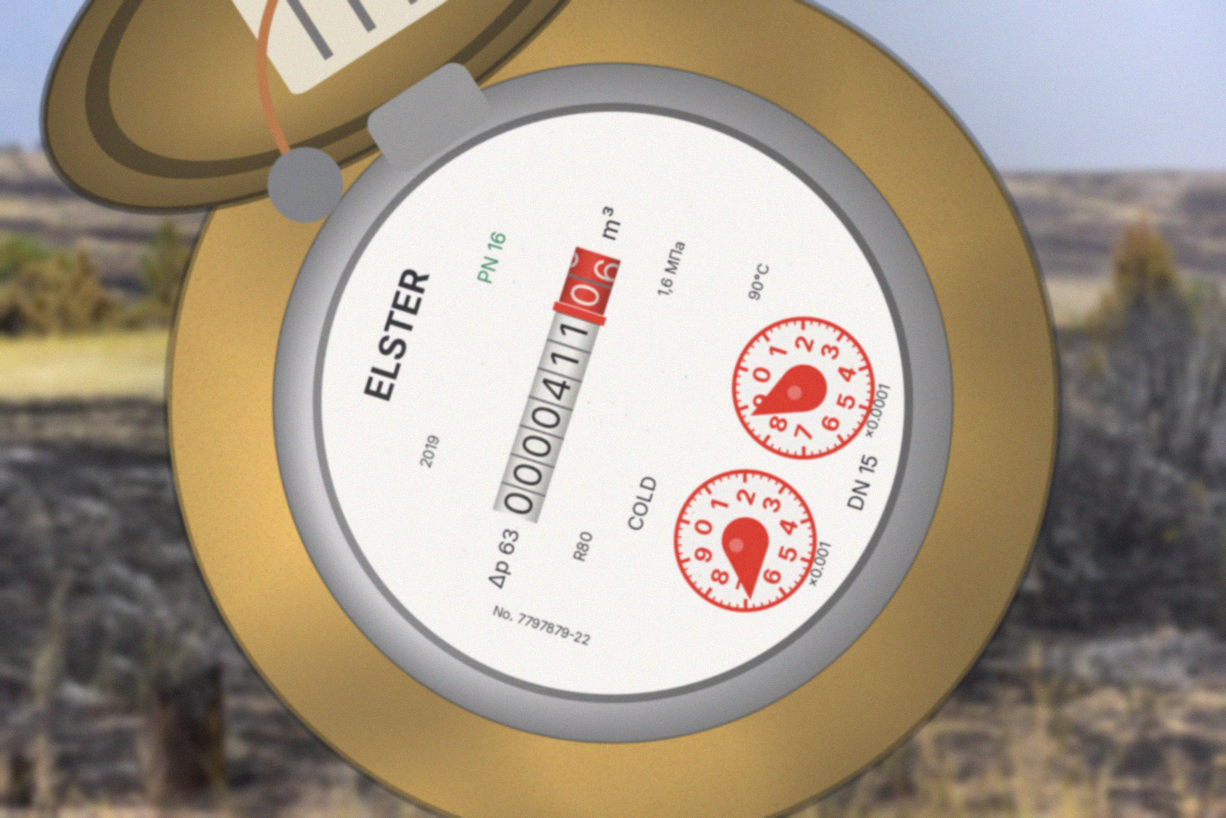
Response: {"value": 411.0568, "unit": "m³"}
